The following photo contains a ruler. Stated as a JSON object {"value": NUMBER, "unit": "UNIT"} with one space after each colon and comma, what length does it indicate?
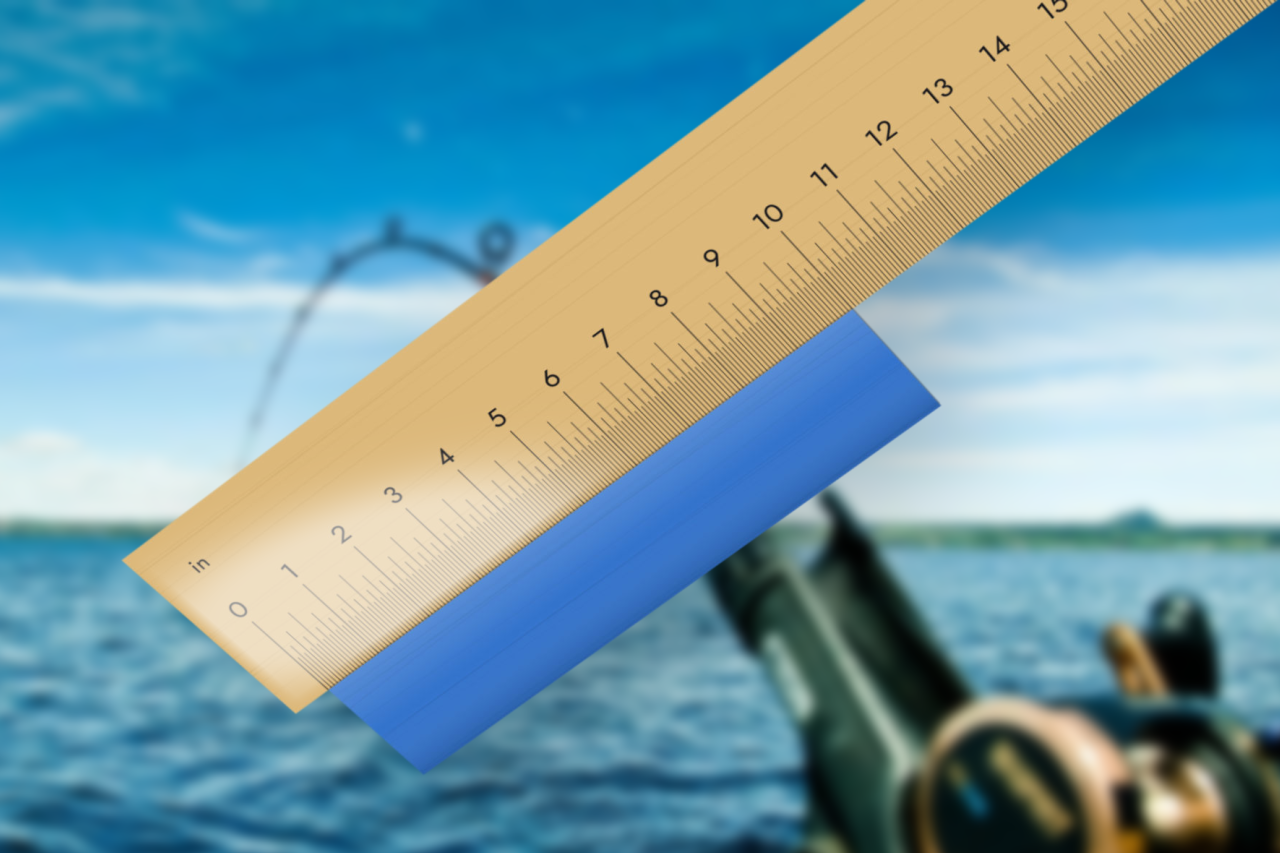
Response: {"value": 10, "unit": "in"}
